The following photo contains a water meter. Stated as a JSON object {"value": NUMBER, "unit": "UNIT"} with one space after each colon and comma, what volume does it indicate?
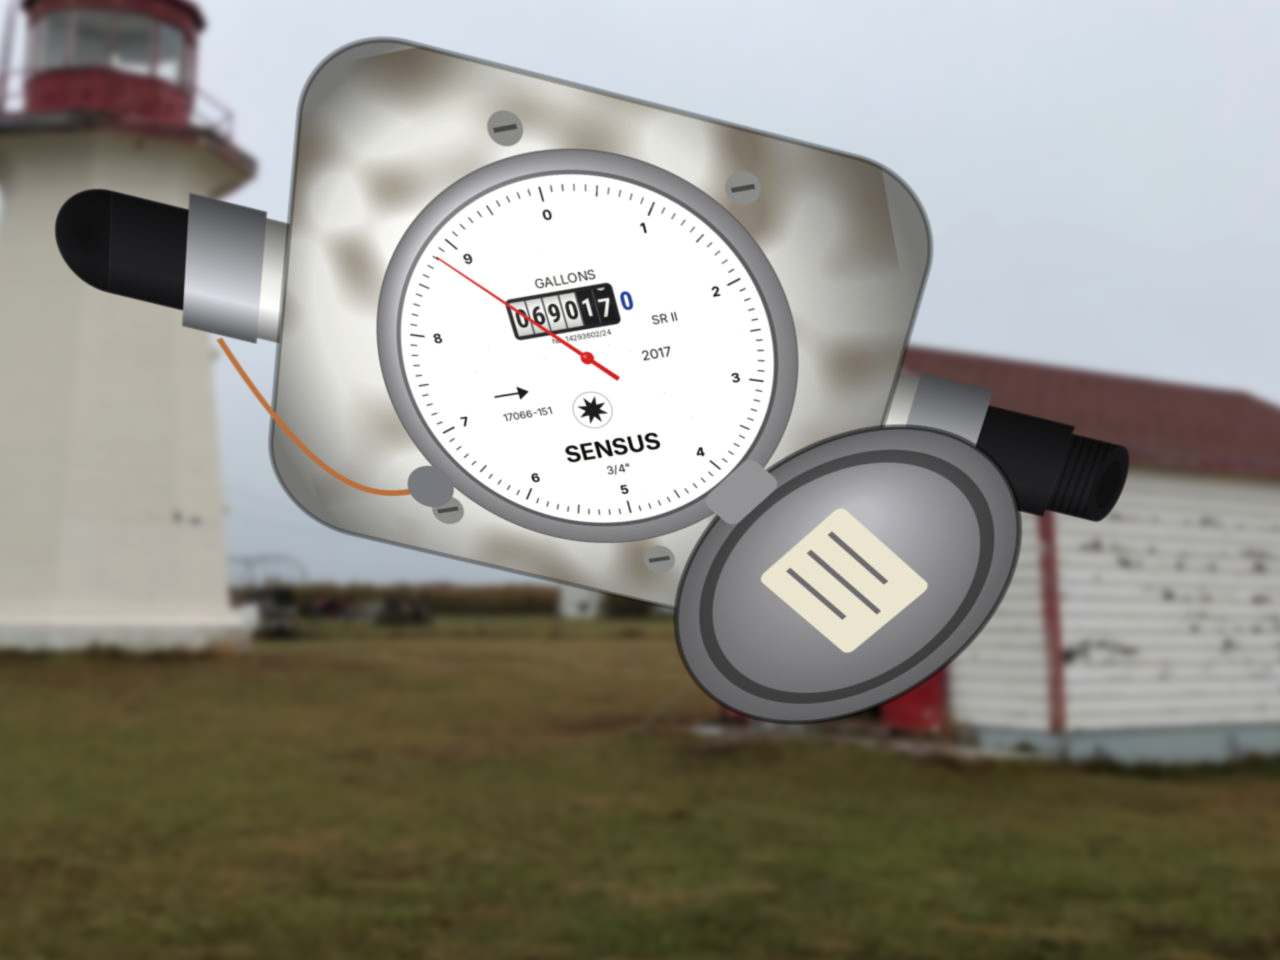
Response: {"value": 690168.8, "unit": "gal"}
